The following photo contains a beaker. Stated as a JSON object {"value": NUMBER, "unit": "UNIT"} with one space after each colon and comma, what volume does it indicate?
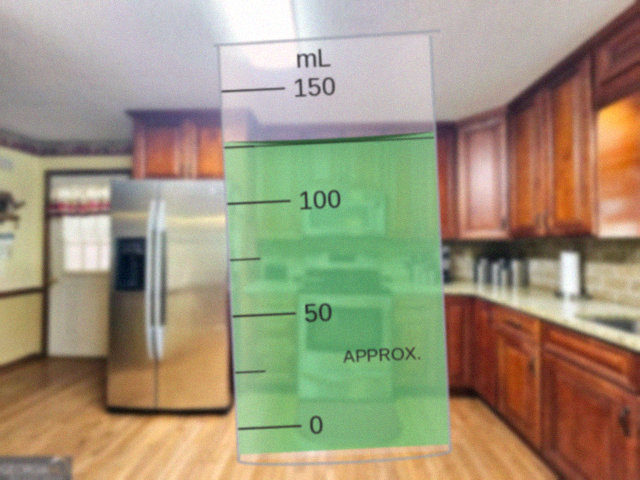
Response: {"value": 125, "unit": "mL"}
